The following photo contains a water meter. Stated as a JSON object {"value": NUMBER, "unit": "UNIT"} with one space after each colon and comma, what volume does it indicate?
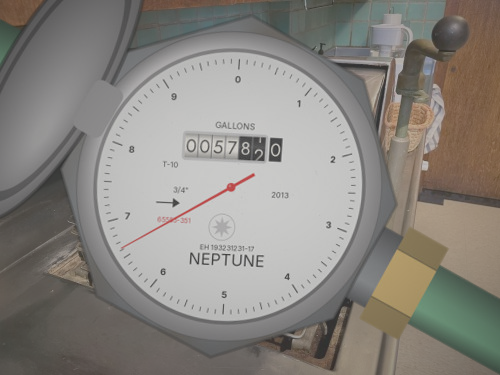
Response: {"value": 57816.6, "unit": "gal"}
